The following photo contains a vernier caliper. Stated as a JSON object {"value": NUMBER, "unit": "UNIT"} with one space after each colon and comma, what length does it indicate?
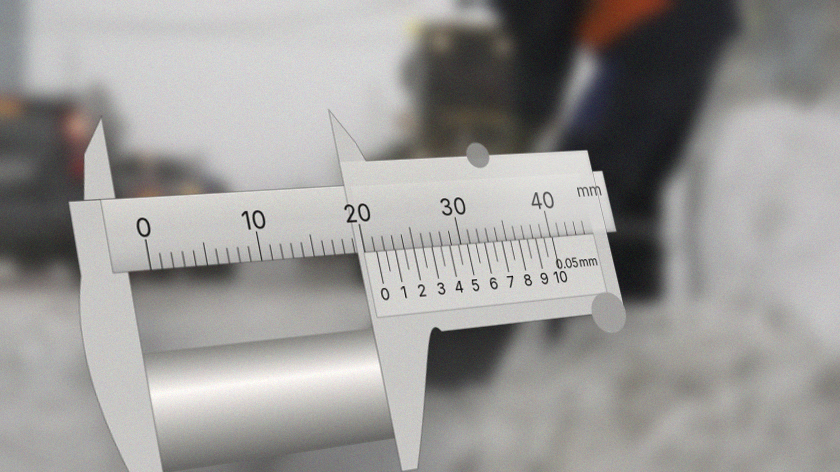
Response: {"value": 21.2, "unit": "mm"}
